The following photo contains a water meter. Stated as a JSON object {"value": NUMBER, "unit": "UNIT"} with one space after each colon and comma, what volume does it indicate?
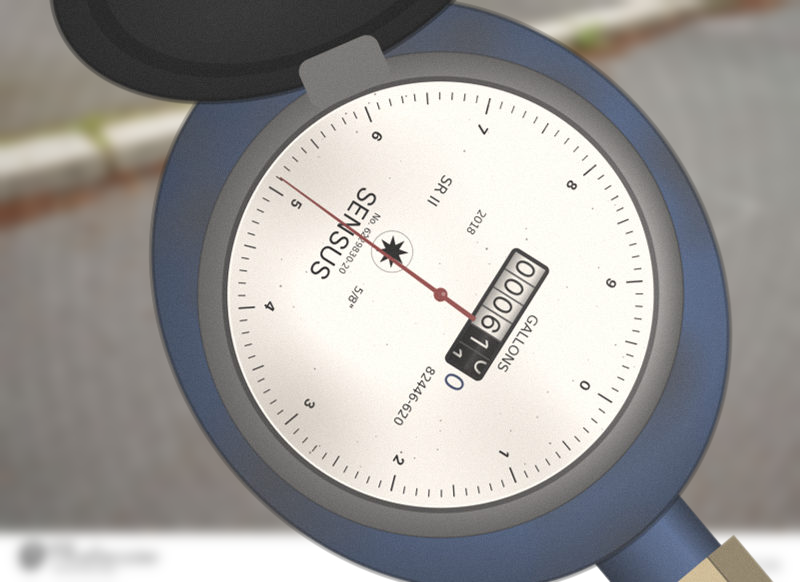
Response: {"value": 6105.1, "unit": "gal"}
